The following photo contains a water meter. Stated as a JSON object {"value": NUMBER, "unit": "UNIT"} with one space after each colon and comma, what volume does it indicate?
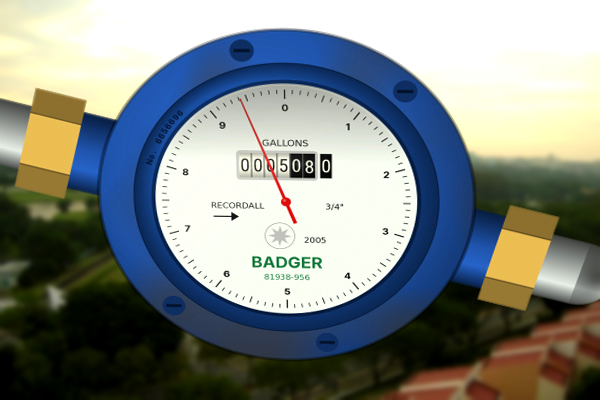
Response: {"value": 5079.4, "unit": "gal"}
